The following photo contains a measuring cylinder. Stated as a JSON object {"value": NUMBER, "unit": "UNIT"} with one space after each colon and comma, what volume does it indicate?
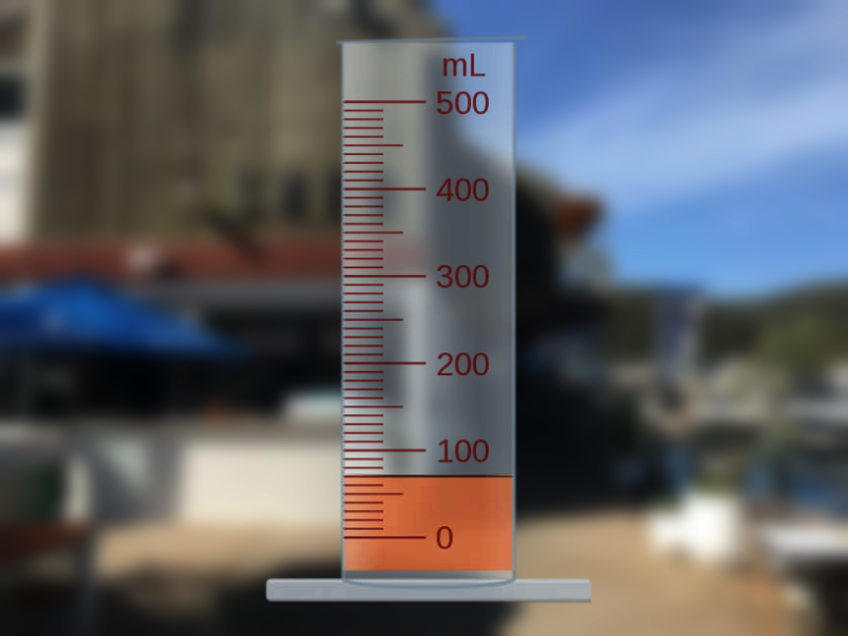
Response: {"value": 70, "unit": "mL"}
